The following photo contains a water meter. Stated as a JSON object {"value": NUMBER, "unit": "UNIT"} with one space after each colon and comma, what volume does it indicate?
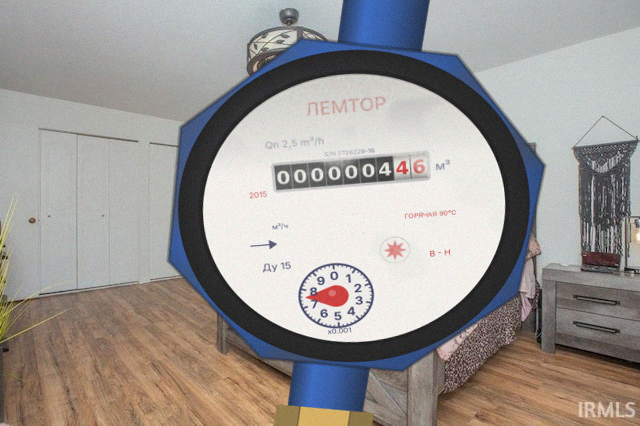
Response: {"value": 4.467, "unit": "m³"}
